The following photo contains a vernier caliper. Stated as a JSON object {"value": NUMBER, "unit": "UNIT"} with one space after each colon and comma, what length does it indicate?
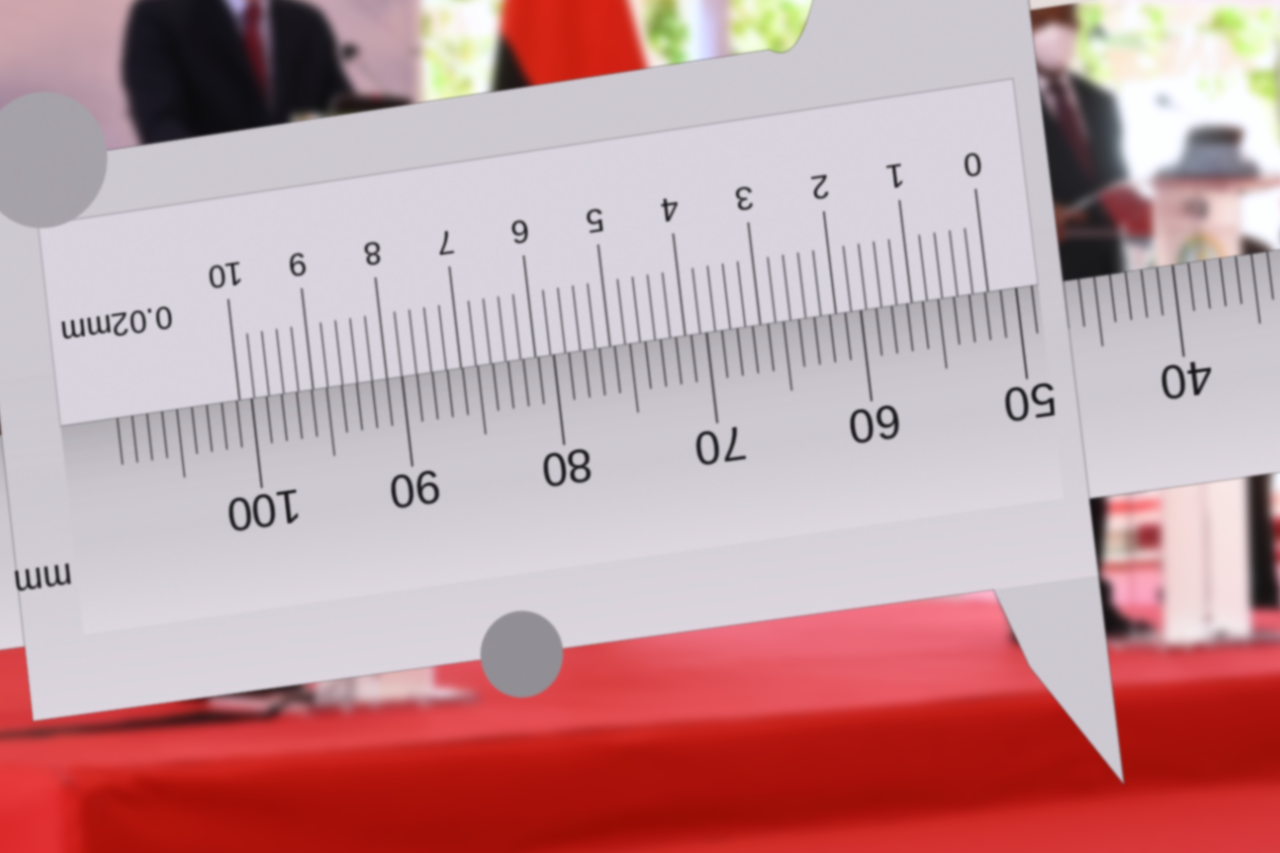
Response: {"value": 51.8, "unit": "mm"}
